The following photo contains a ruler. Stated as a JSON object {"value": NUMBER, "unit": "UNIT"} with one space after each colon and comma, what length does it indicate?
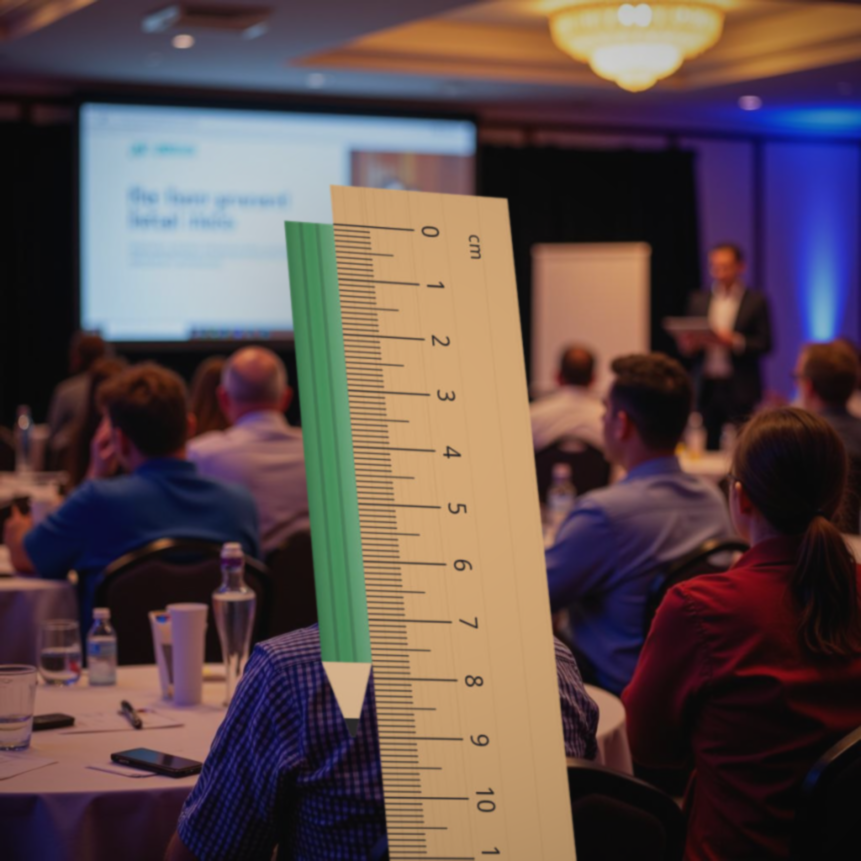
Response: {"value": 9, "unit": "cm"}
